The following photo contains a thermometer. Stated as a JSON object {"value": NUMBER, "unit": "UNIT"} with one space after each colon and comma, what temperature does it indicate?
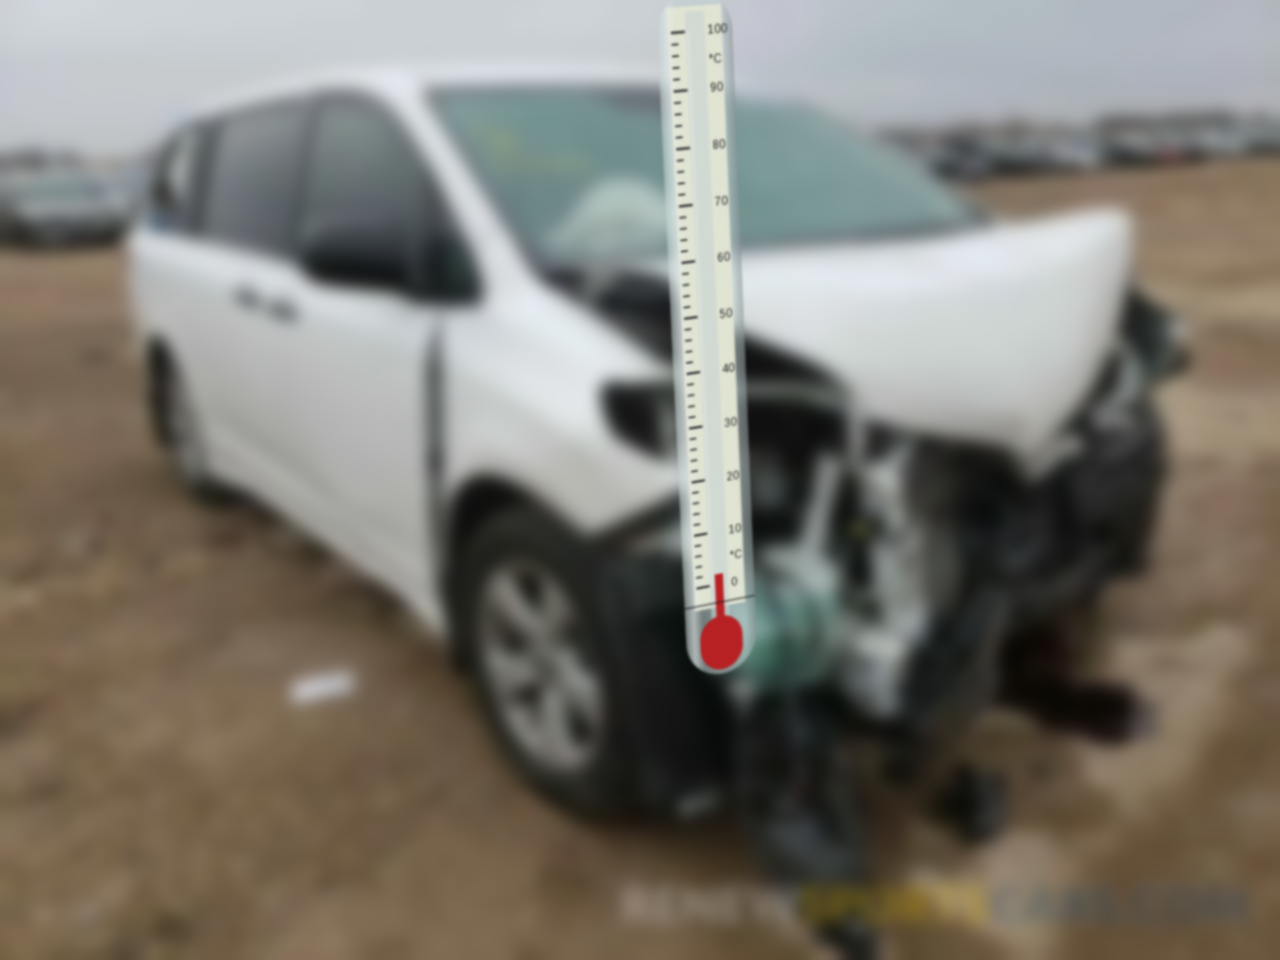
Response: {"value": 2, "unit": "°C"}
